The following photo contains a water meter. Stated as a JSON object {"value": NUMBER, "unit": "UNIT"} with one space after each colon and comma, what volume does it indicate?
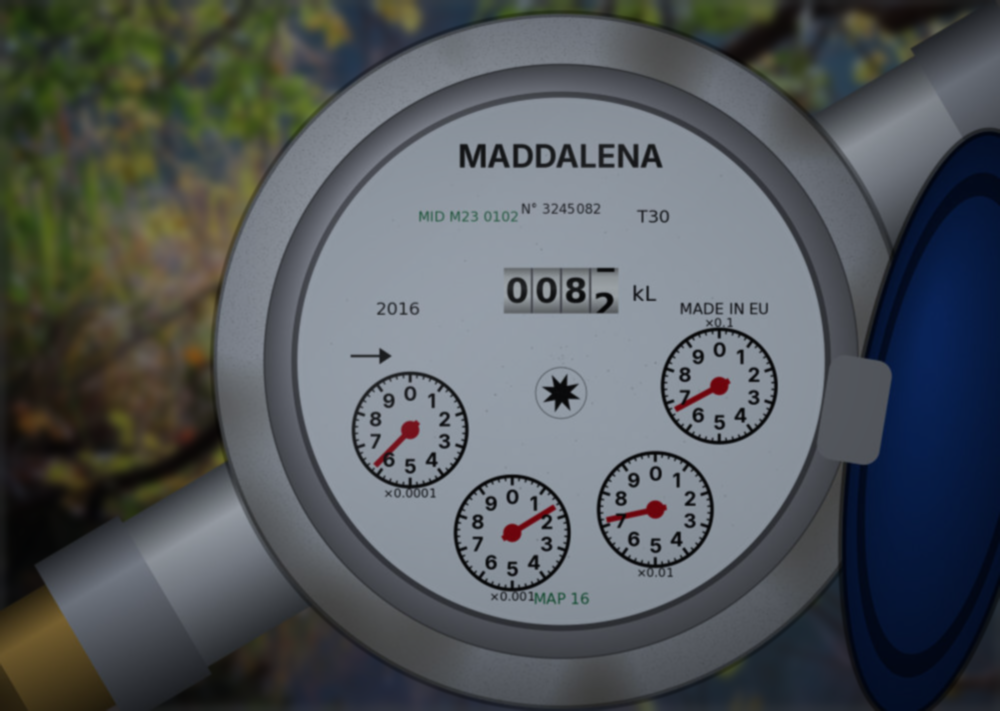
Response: {"value": 81.6716, "unit": "kL"}
